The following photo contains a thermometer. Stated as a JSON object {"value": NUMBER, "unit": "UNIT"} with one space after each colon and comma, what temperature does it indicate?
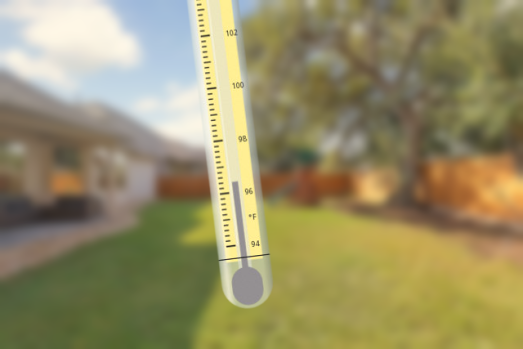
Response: {"value": 96.4, "unit": "°F"}
